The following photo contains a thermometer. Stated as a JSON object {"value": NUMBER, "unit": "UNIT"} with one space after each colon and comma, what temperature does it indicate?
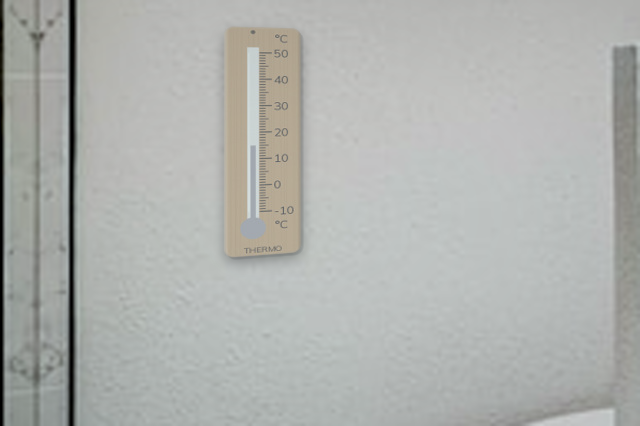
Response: {"value": 15, "unit": "°C"}
